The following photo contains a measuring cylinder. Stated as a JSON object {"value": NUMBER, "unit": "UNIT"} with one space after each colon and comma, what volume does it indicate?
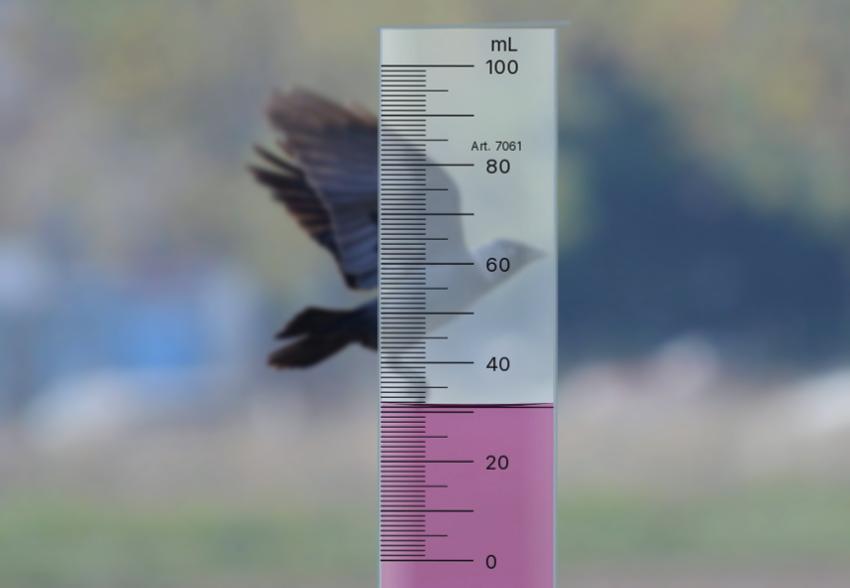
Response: {"value": 31, "unit": "mL"}
